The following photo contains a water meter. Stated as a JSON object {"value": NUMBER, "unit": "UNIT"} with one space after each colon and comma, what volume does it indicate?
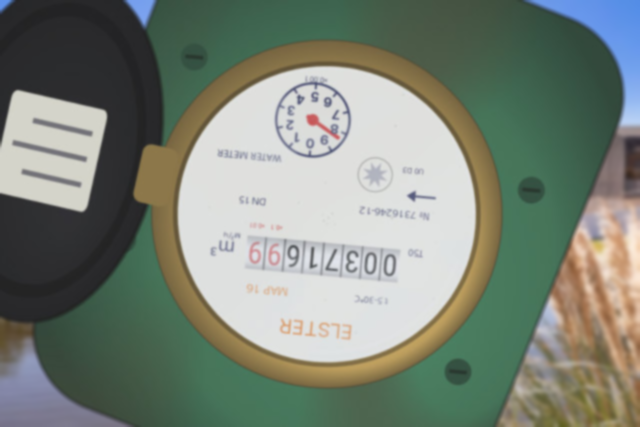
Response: {"value": 3716.998, "unit": "m³"}
